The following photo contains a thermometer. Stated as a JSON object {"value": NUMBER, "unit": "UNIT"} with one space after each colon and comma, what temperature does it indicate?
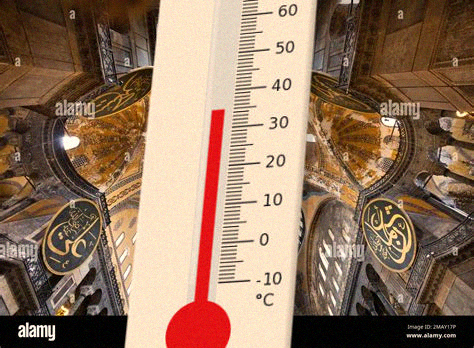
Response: {"value": 35, "unit": "°C"}
